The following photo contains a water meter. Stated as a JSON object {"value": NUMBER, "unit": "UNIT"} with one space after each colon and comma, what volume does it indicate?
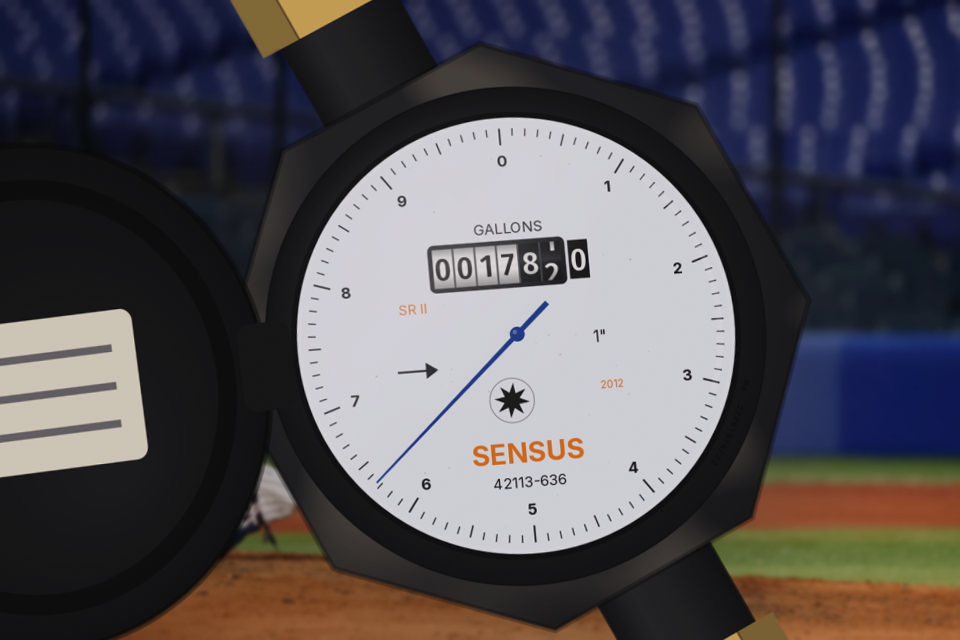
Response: {"value": 17816.3, "unit": "gal"}
